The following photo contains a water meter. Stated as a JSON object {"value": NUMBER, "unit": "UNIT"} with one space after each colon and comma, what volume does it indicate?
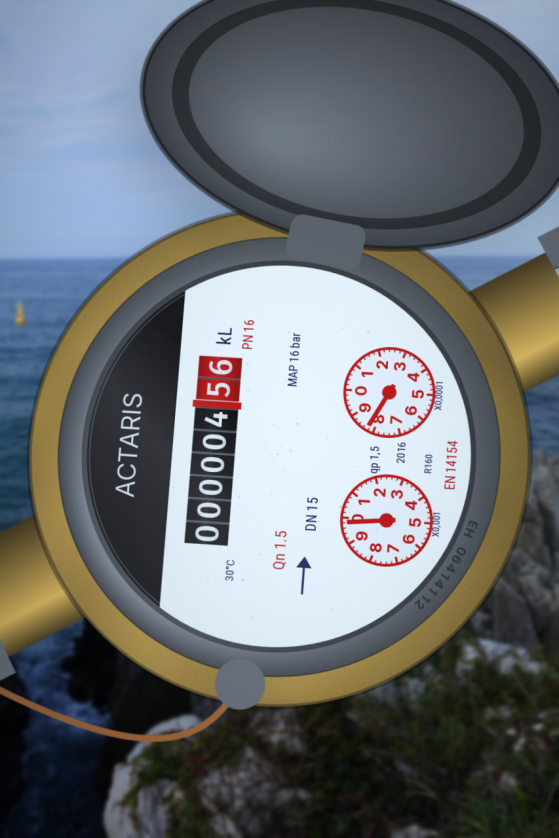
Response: {"value": 4.5598, "unit": "kL"}
